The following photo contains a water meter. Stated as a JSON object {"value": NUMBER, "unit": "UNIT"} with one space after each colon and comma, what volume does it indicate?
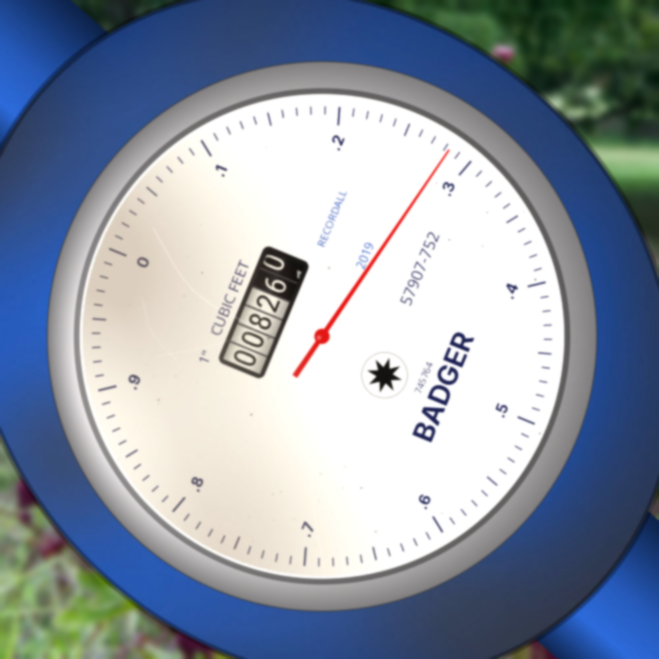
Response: {"value": 8260.28, "unit": "ft³"}
